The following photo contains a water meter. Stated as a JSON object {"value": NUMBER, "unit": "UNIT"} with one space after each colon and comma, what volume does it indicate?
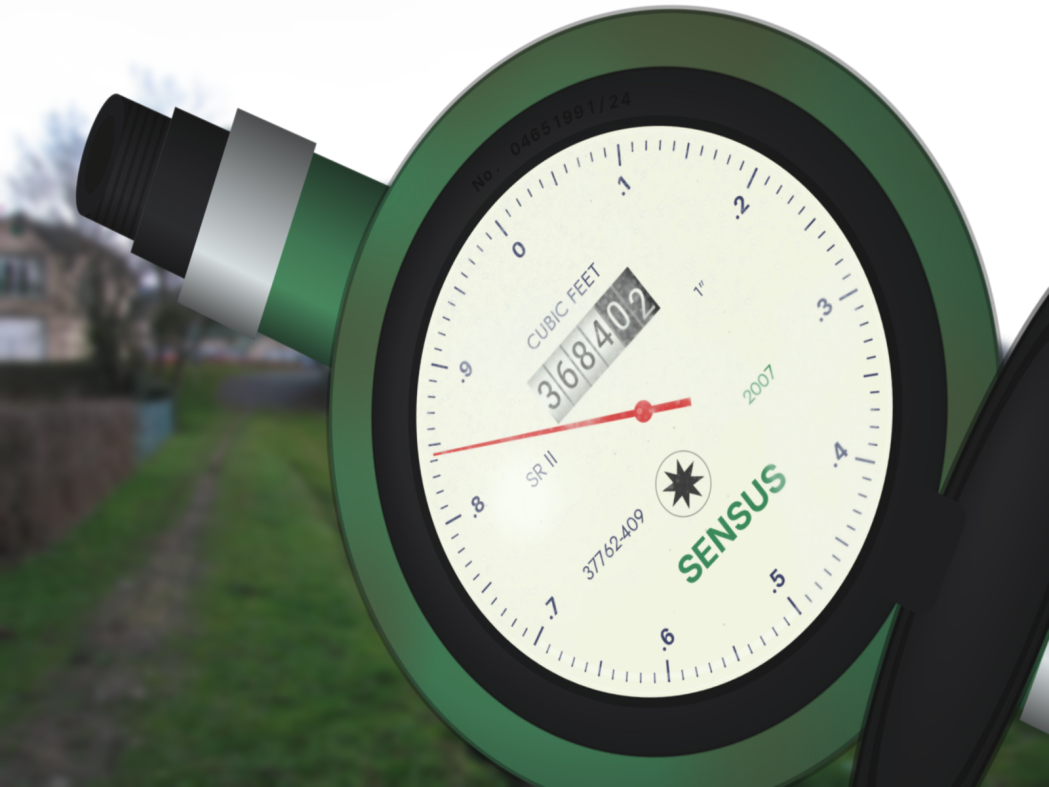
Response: {"value": 368401.84, "unit": "ft³"}
